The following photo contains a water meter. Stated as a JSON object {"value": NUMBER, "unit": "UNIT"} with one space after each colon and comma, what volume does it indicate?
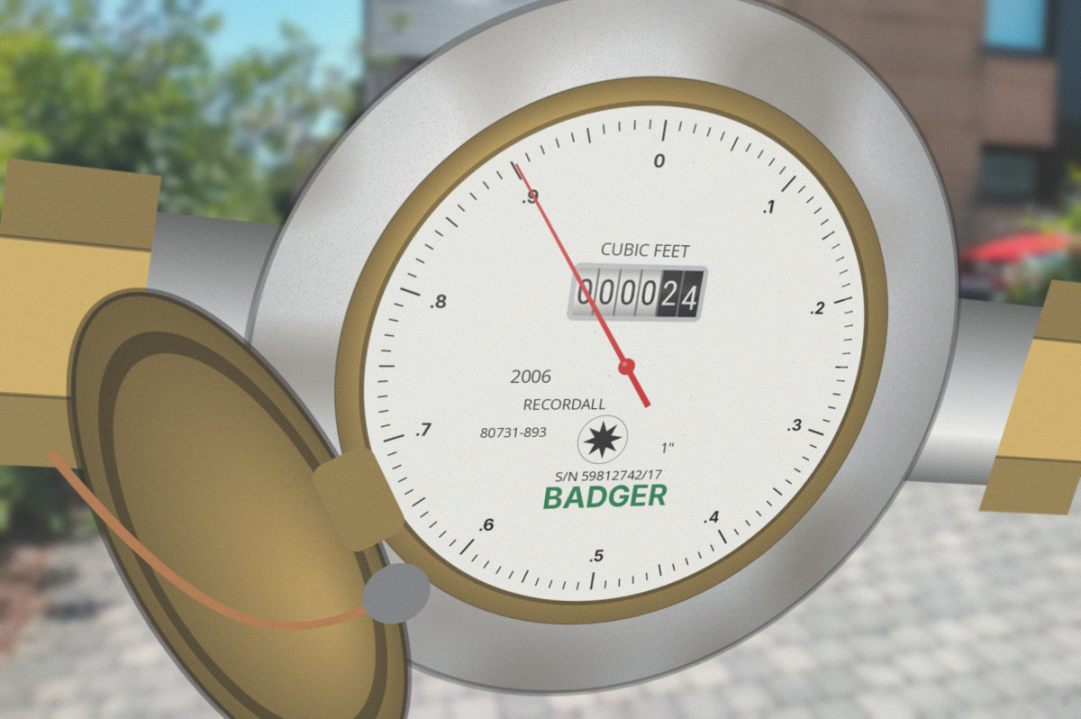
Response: {"value": 23.90, "unit": "ft³"}
